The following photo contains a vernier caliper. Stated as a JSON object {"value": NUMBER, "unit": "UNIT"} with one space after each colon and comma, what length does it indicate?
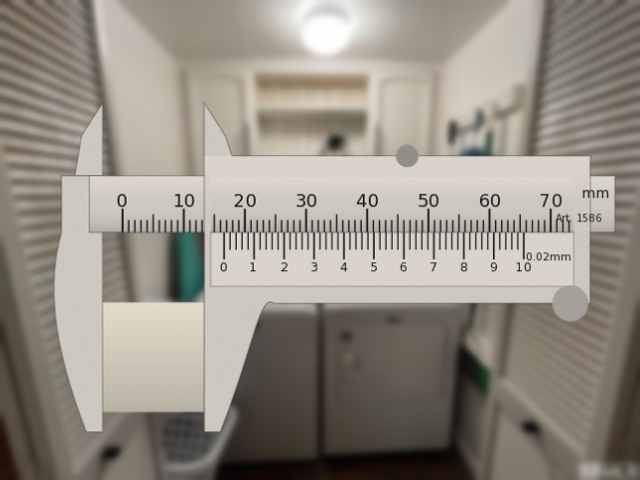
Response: {"value": 16.6, "unit": "mm"}
